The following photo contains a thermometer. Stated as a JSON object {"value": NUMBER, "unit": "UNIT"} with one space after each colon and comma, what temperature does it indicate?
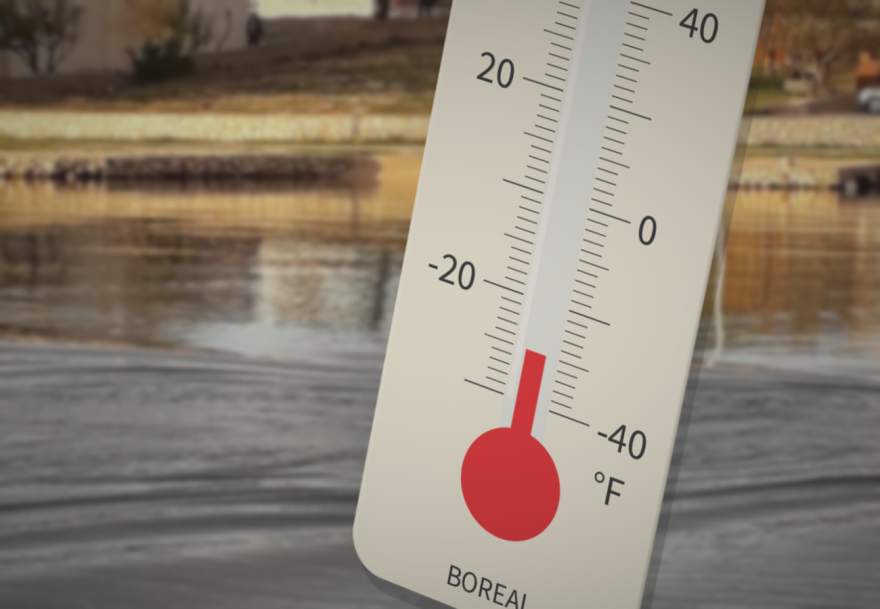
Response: {"value": -30, "unit": "°F"}
